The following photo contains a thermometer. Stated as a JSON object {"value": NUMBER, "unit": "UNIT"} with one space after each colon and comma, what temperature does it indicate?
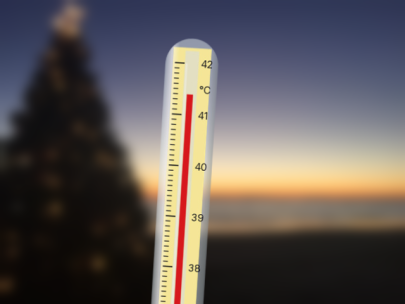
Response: {"value": 41.4, "unit": "°C"}
